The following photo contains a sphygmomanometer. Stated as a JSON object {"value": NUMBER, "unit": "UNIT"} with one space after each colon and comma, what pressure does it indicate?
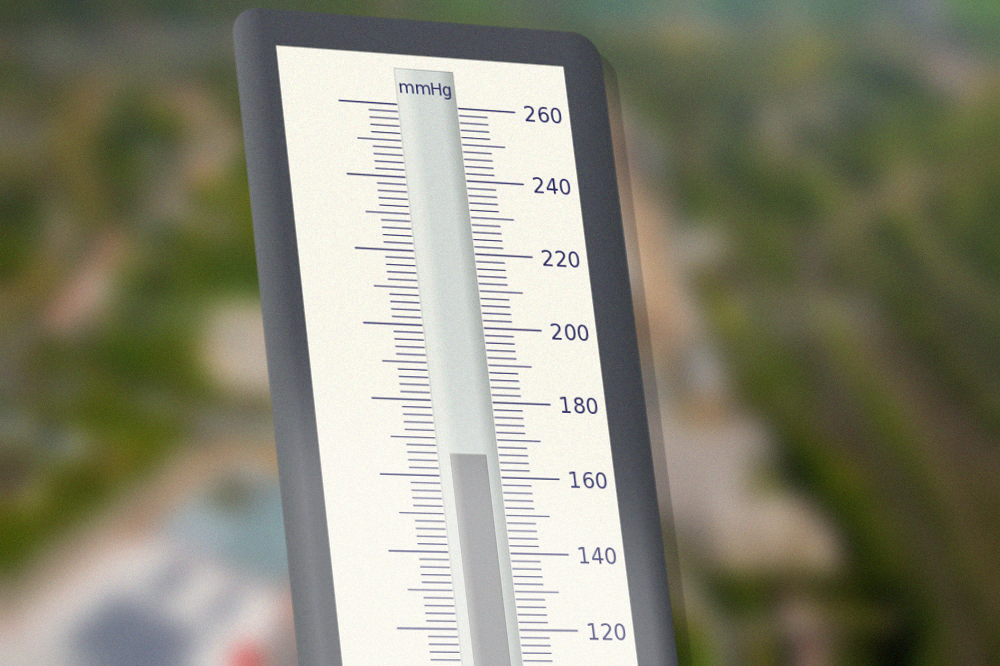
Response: {"value": 166, "unit": "mmHg"}
